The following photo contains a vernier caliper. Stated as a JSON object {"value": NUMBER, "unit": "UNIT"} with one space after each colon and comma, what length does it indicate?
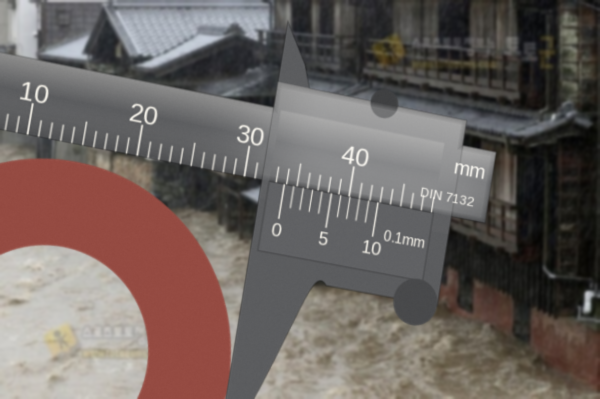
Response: {"value": 33.8, "unit": "mm"}
